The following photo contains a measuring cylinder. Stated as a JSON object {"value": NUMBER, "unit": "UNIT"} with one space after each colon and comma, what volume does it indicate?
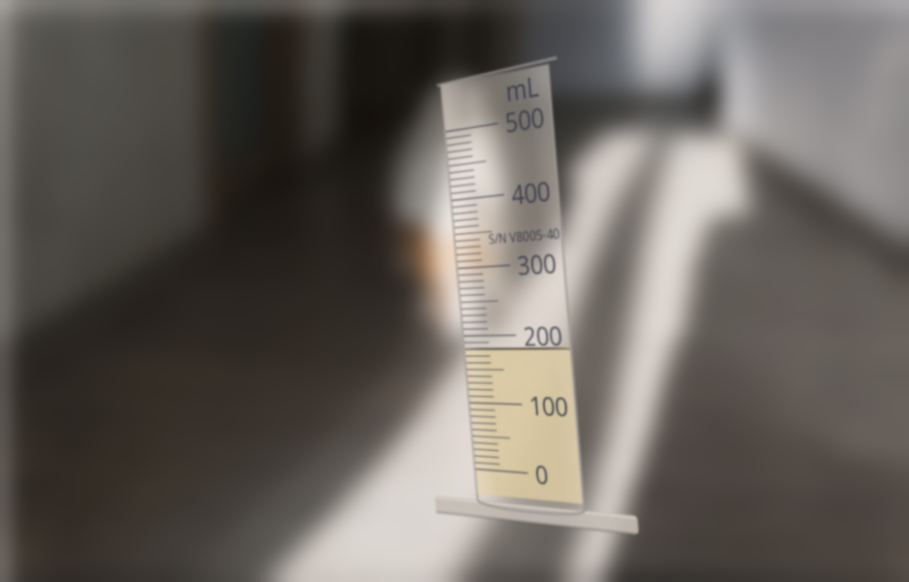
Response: {"value": 180, "unit": "mL"}
